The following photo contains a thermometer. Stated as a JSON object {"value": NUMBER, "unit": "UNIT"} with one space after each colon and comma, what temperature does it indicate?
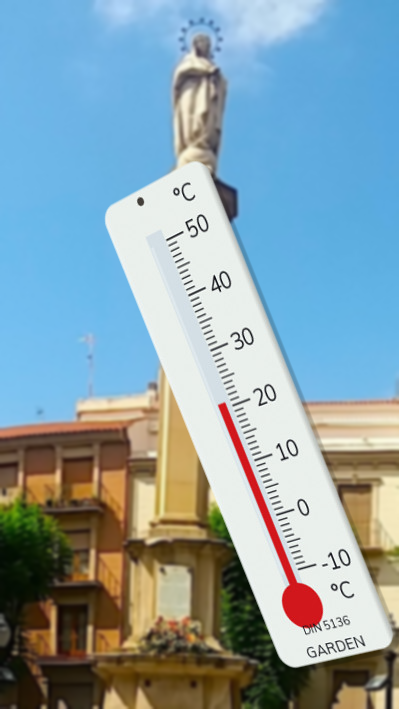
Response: {"value": 21, "unit": "°C"}
